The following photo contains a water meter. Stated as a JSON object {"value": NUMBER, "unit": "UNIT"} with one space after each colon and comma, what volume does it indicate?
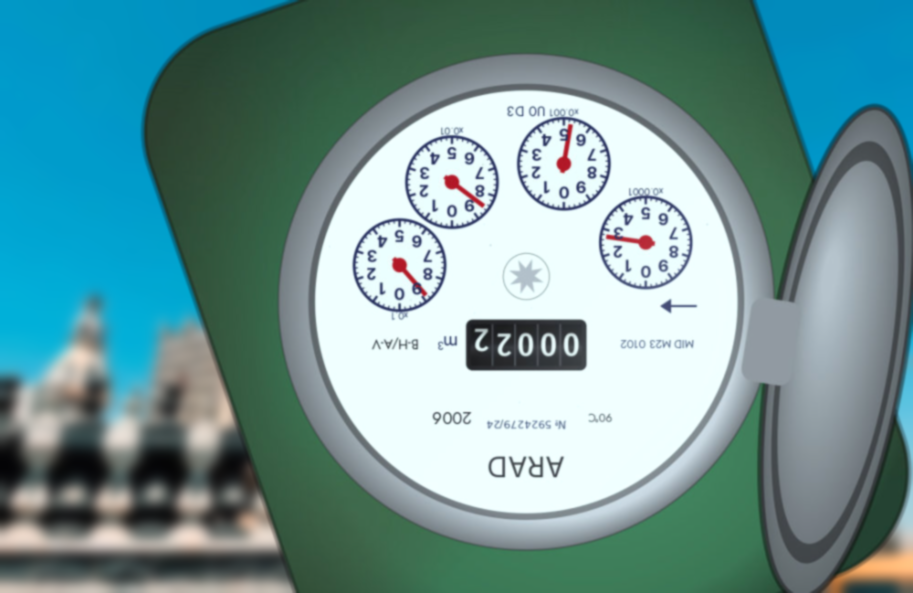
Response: {"value": 21.8852, "unit": "m³"}
